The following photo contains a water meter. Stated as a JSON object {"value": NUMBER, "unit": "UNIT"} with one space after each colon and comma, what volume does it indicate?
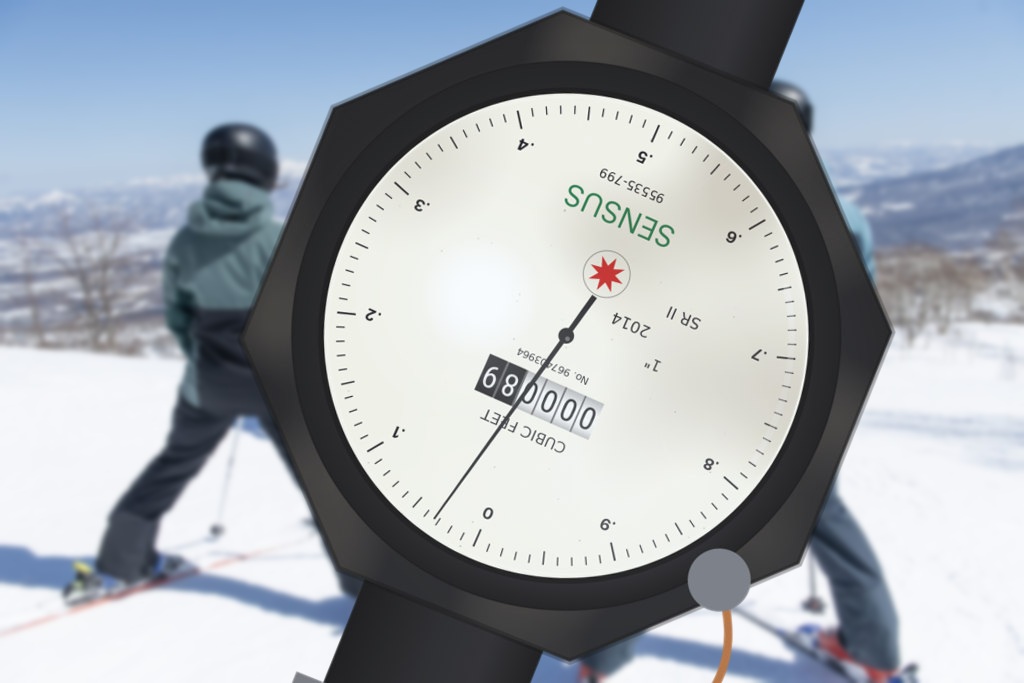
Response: {"value": 89.03, "unit": "ft³"}
